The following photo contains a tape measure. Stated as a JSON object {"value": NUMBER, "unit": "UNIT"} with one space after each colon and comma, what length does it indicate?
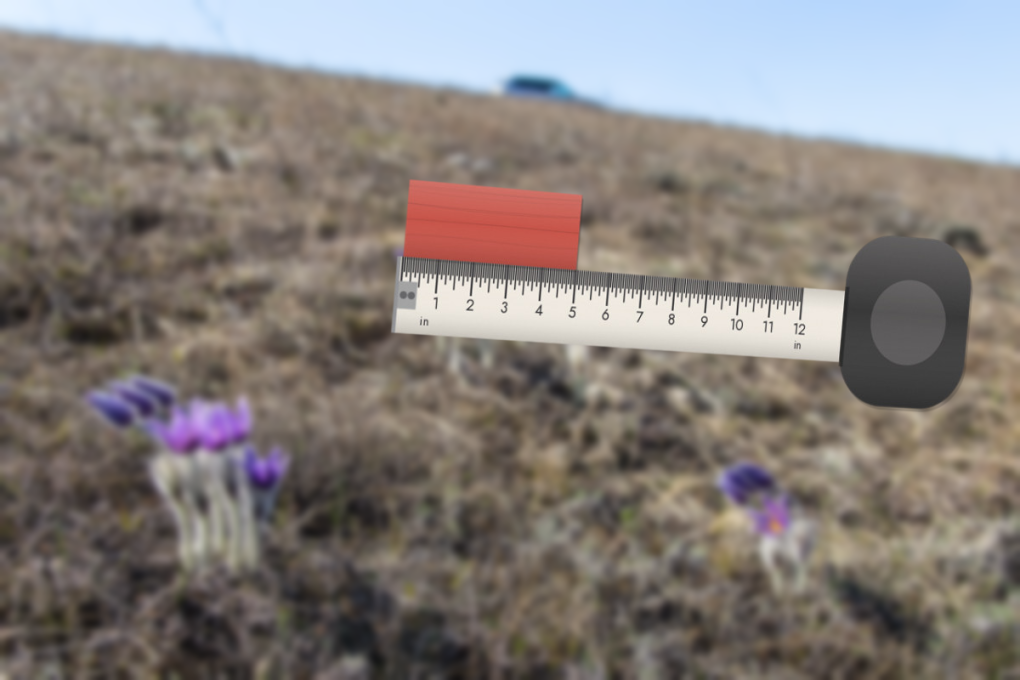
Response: {"value": 5, "unit": "in"}
